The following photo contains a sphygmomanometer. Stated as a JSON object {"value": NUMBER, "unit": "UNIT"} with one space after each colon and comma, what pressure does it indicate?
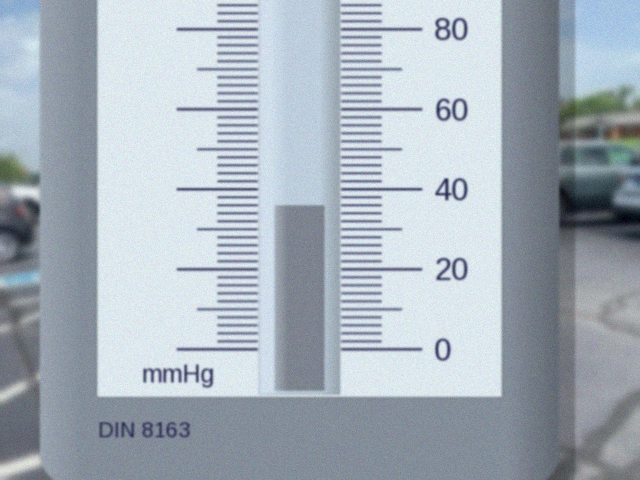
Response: {"value": 36, "unit": "mmHg"}
